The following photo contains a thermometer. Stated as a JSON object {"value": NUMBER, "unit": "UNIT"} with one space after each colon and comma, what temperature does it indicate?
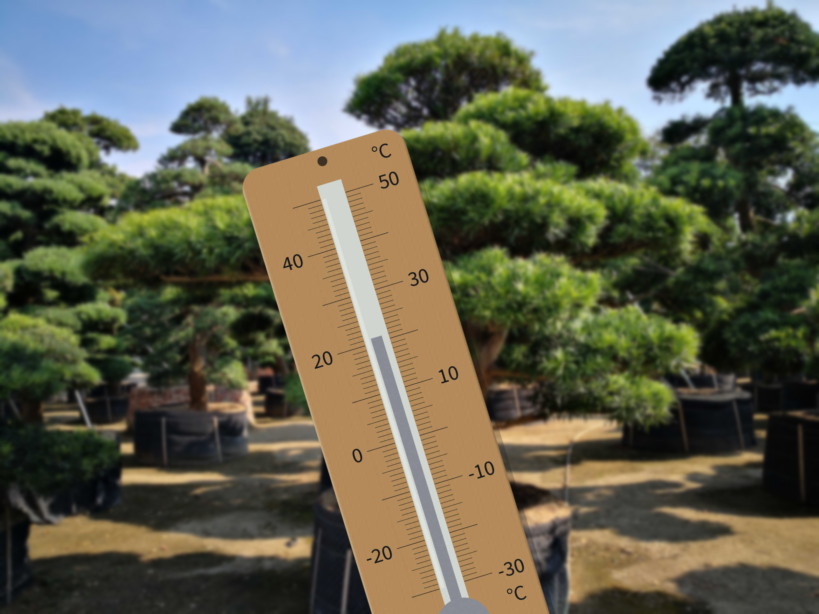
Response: {"value": 21, "unit": "°C"}
